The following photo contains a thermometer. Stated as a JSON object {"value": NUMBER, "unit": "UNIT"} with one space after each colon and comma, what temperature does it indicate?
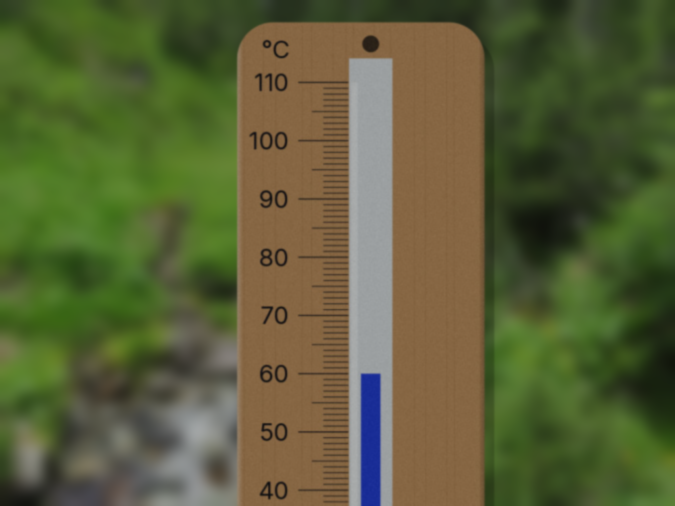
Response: {"value": 60, "unit": "°C"}
